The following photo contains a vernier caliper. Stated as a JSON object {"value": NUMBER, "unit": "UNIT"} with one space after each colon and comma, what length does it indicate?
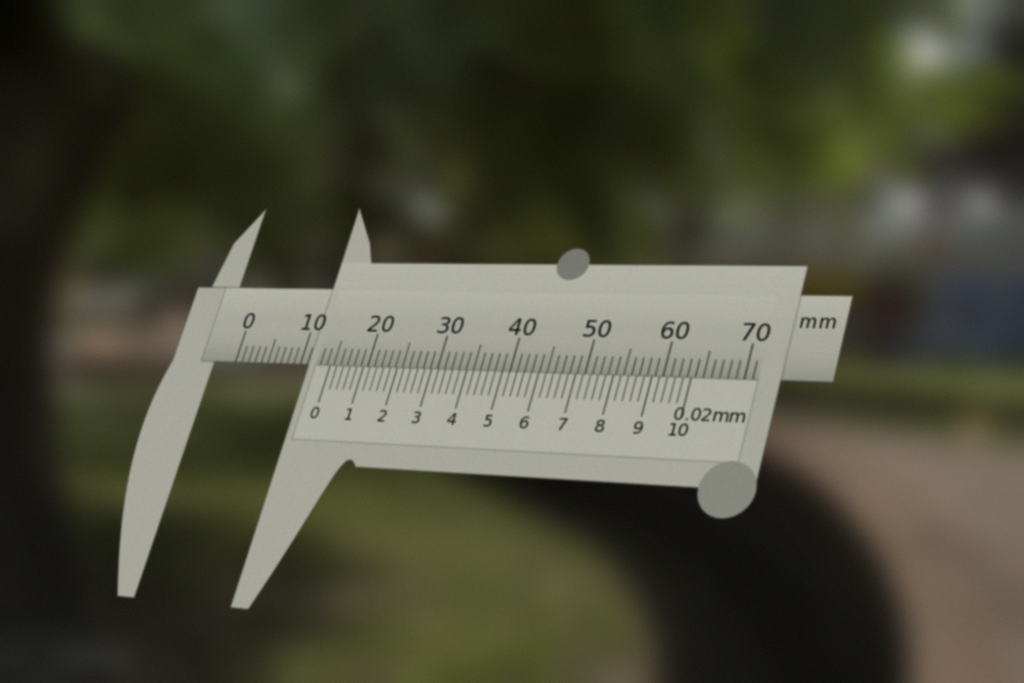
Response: {"value": 14.5, "unit": "mm"}
